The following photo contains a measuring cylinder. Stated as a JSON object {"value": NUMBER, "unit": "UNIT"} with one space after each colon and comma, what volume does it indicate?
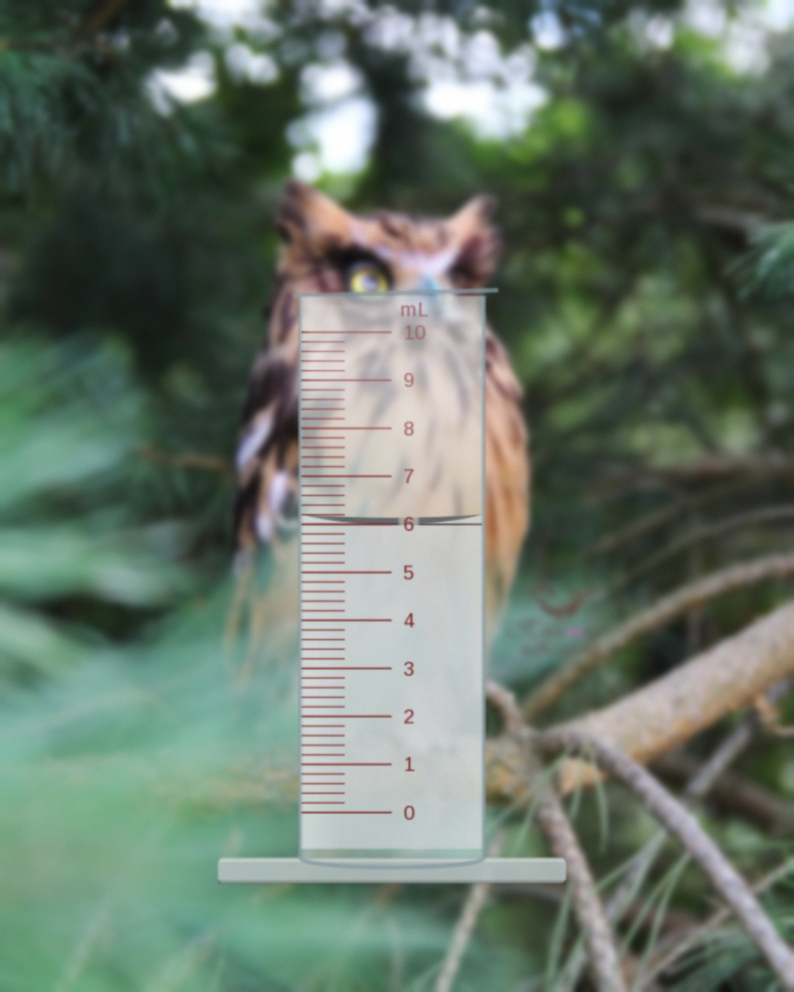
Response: {"value": 6, "unit": "mL"}
